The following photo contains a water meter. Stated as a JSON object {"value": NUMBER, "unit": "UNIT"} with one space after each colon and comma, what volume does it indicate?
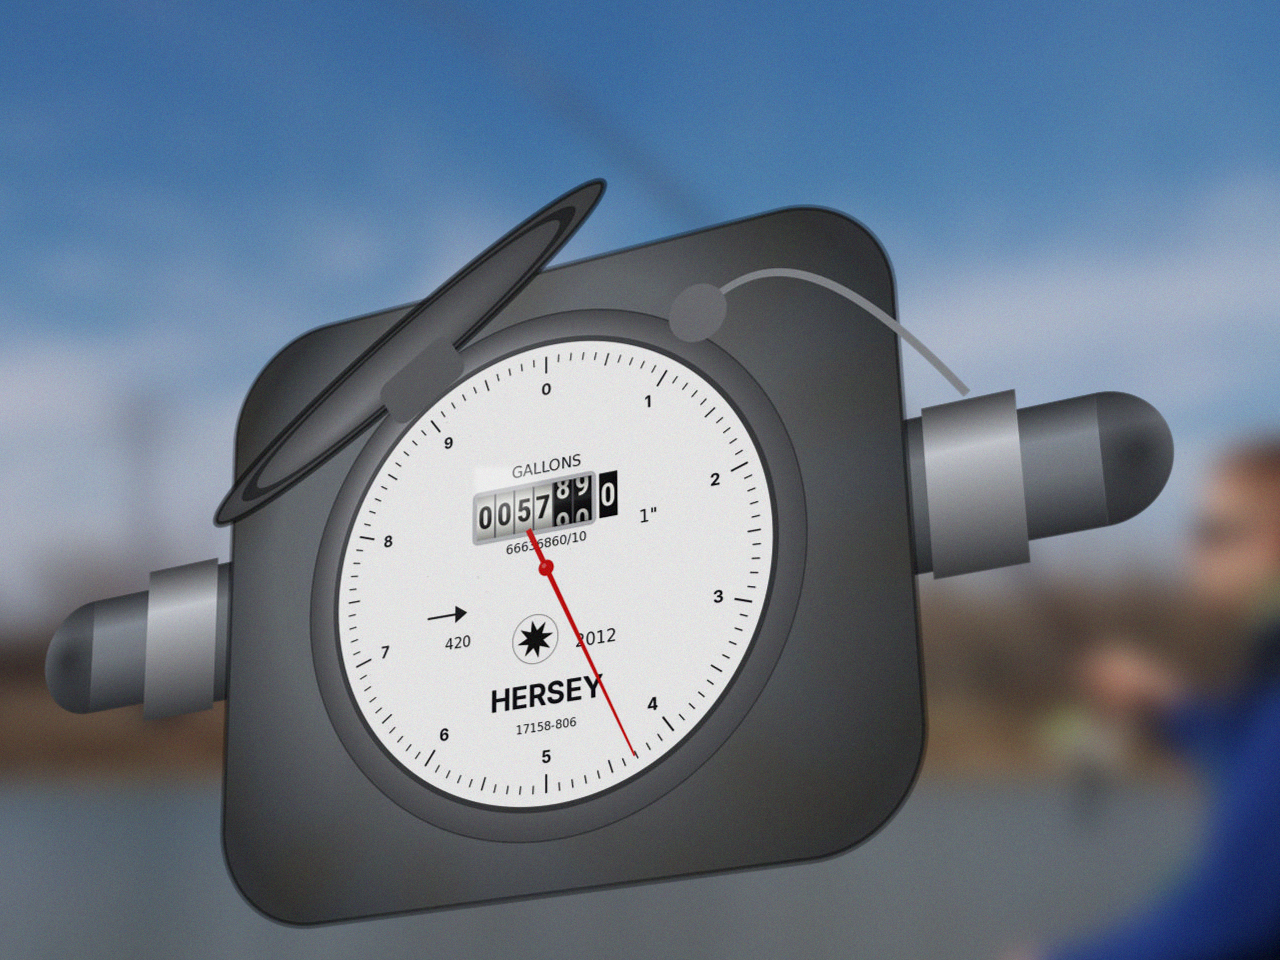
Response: {"value": 57894.3, "unit": "gal"}
